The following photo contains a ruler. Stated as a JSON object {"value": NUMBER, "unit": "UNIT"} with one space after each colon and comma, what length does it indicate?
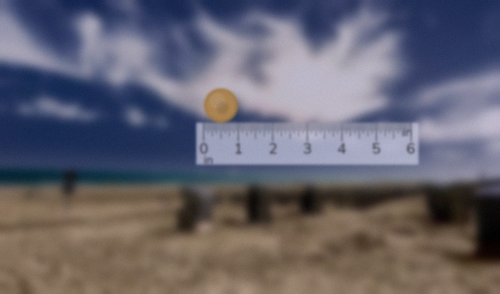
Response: {"value": 1, "unit": "in"}
